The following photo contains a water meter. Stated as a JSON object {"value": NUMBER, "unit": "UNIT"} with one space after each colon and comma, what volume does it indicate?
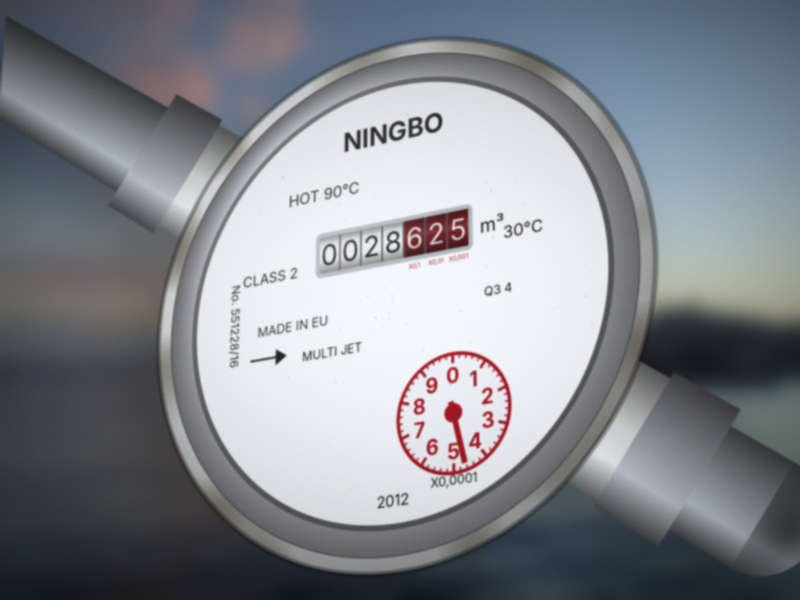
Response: {"value": 28.6254, "unit": "m³"}
